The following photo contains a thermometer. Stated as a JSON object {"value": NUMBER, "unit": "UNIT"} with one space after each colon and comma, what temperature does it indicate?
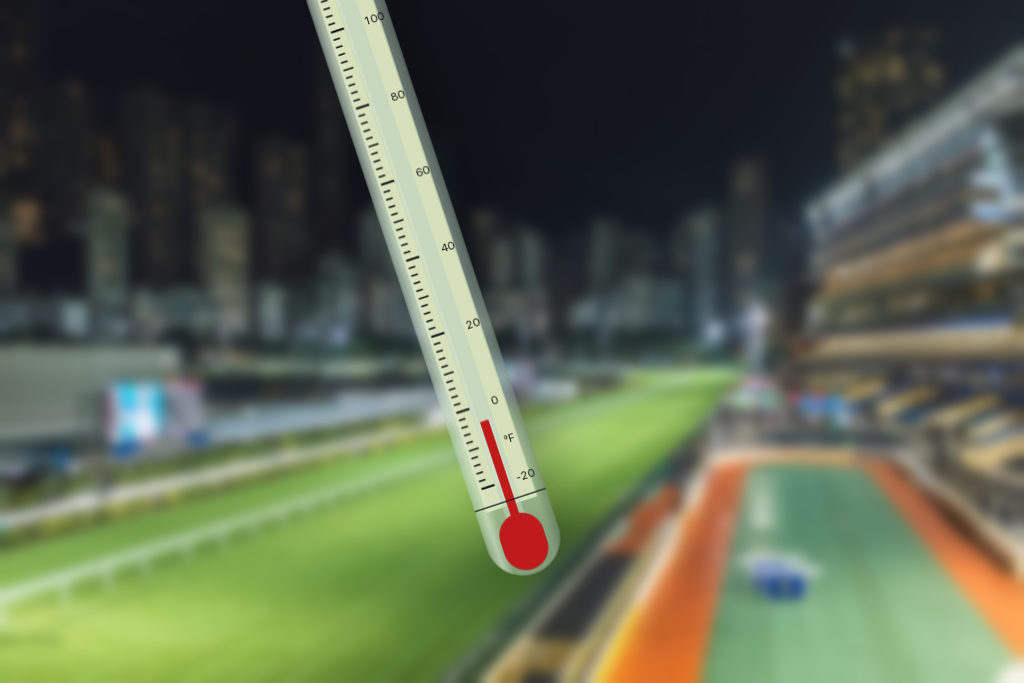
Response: {"value": -4, "unit": "°F"}
